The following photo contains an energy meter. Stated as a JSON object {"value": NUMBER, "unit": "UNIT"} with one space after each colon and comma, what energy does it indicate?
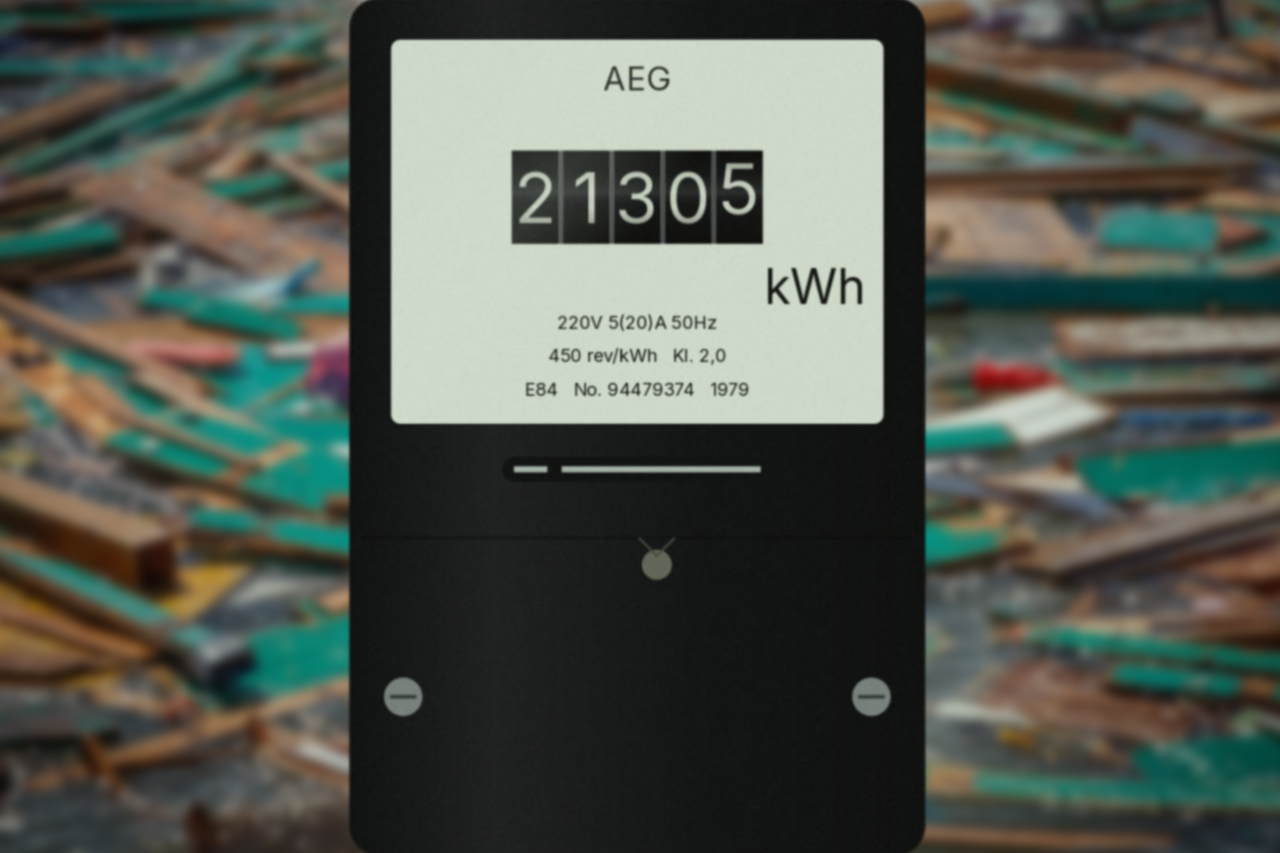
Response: {"value": 21305, "unit": "kWh"}
